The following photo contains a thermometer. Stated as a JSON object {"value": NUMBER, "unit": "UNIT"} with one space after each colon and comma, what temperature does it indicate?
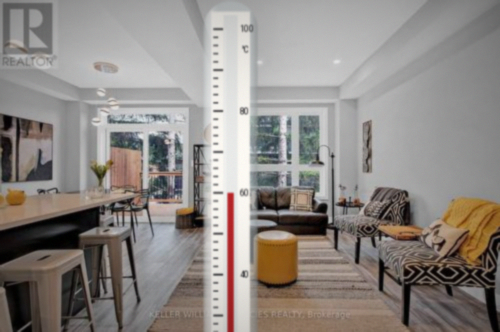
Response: {"value": 60, "unit": "°C"}
